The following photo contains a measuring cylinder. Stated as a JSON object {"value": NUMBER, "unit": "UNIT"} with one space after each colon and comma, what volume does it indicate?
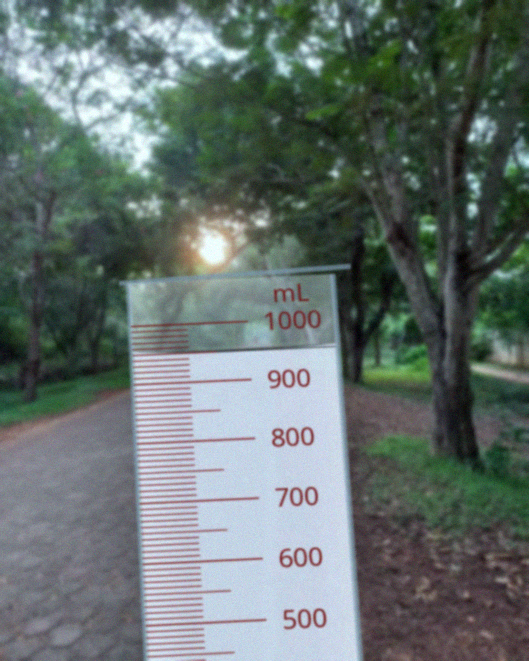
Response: {"value": 950, "unit": "mL"}
